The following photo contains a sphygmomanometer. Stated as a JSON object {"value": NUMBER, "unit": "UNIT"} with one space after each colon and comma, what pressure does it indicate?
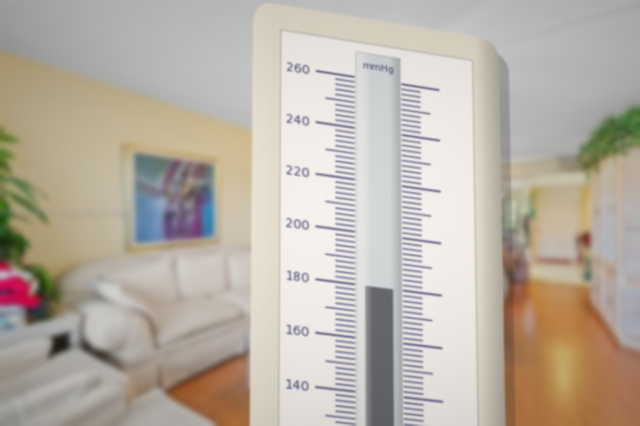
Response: {"value": 180, "unit": "mmHg"}
